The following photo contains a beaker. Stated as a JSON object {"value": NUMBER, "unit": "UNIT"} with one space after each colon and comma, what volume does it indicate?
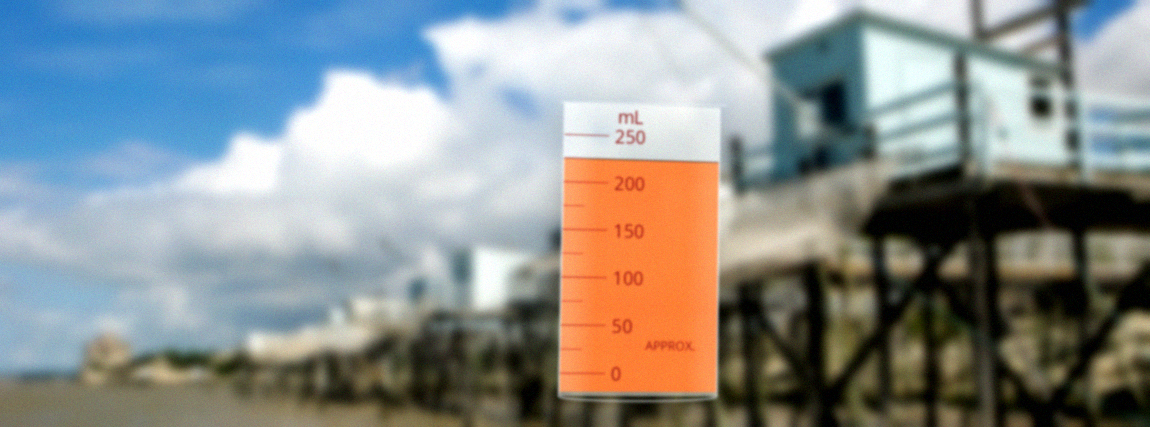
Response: {"value": 225, "unit": "mL"}
